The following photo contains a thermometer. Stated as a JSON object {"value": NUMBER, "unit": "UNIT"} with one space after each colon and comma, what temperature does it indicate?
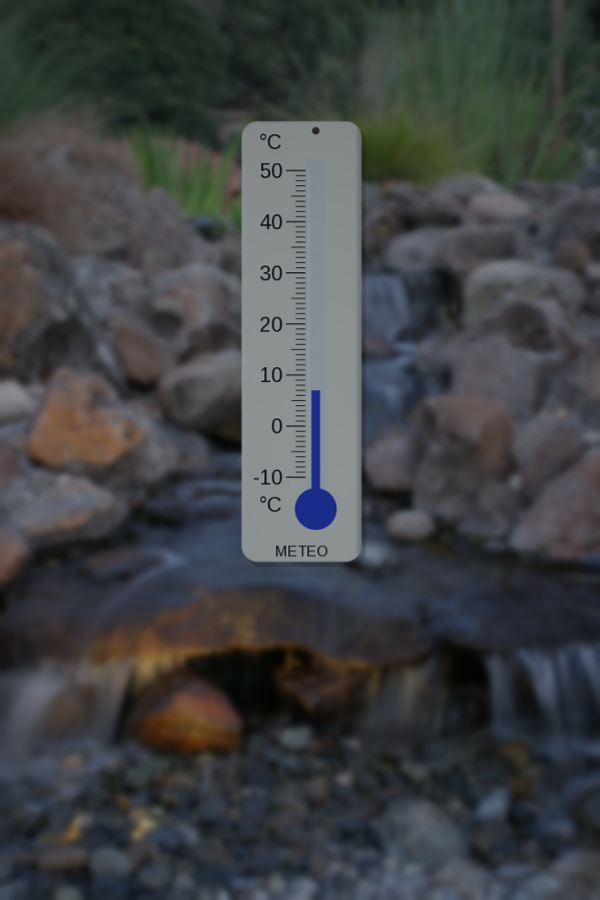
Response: {"value": 7, "unit": "°C"}
